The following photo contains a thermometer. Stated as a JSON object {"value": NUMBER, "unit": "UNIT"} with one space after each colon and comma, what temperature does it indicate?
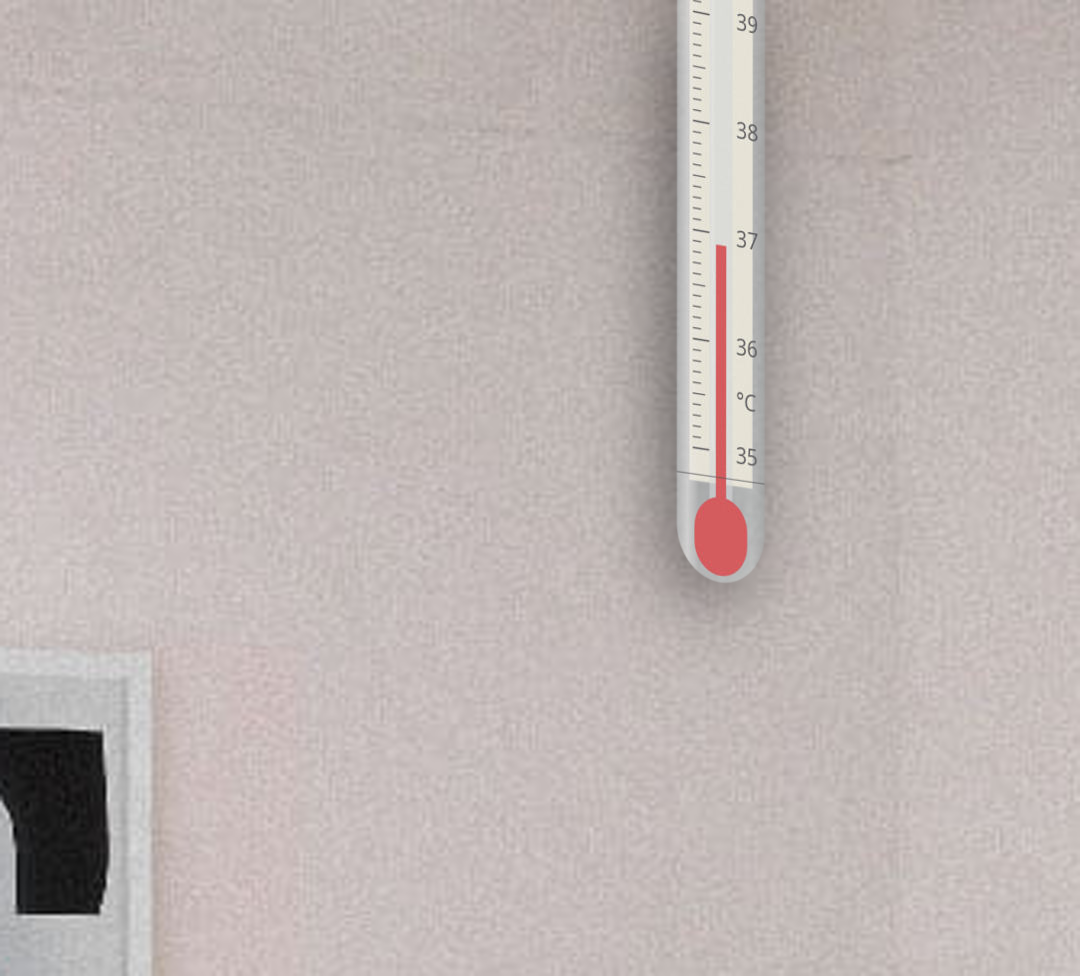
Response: {"value": 36.9, "unit": "°C"}
